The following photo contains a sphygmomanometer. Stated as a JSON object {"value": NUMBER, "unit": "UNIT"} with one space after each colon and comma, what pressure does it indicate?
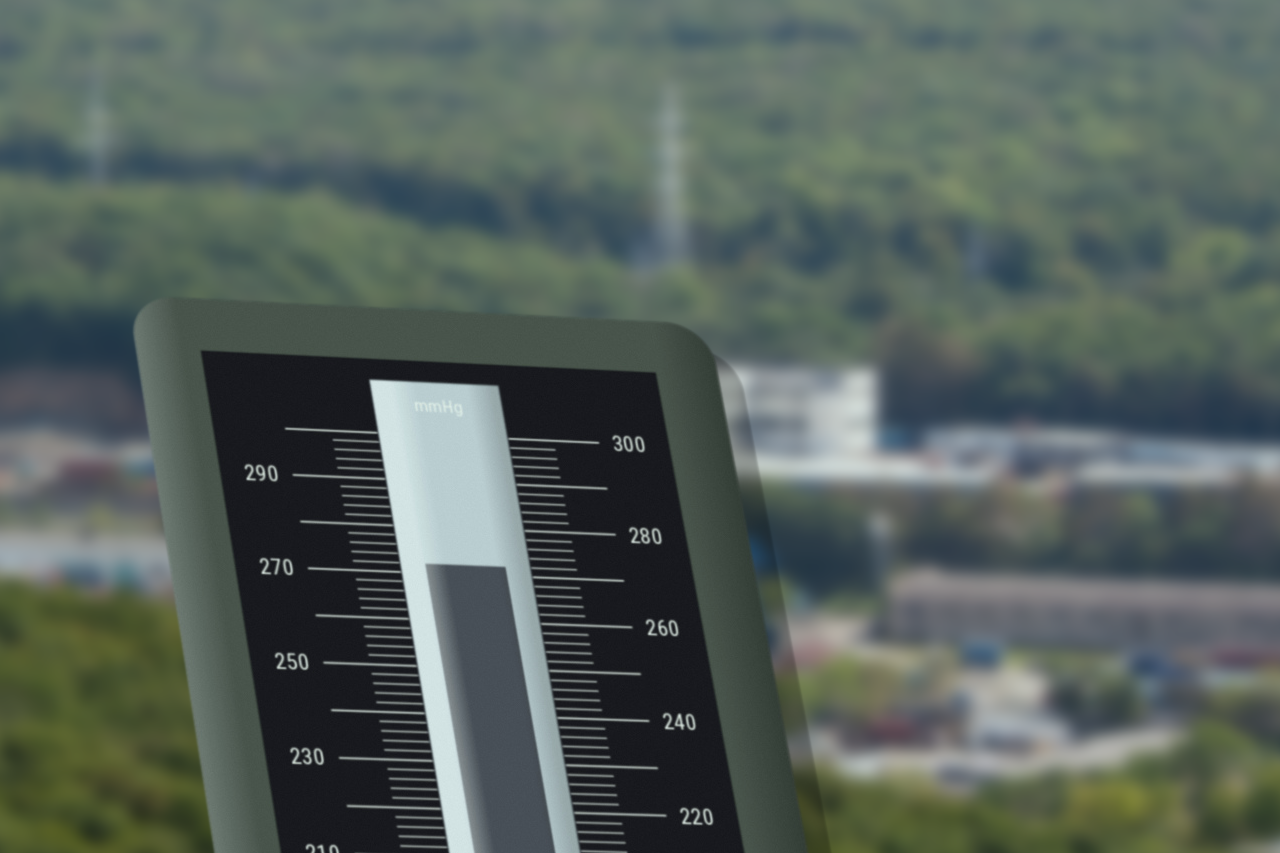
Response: {"value": 272, "unit": "mmHg"}
